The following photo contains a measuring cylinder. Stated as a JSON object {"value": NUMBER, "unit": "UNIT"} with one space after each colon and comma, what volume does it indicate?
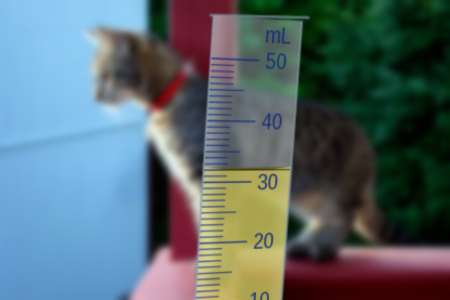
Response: {"value": 32, "unit": "mL"}
